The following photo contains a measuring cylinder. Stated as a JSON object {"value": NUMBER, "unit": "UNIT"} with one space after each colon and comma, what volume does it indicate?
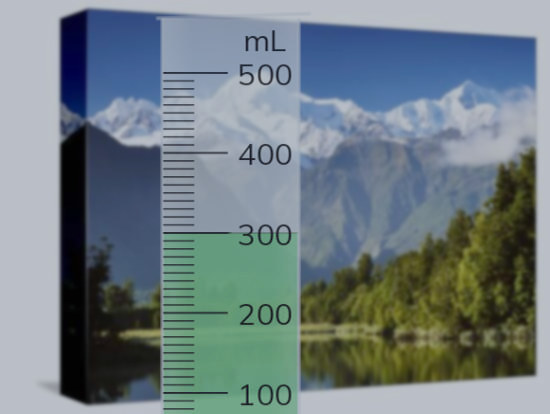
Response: {"value": 300, "unit": "mL"}
